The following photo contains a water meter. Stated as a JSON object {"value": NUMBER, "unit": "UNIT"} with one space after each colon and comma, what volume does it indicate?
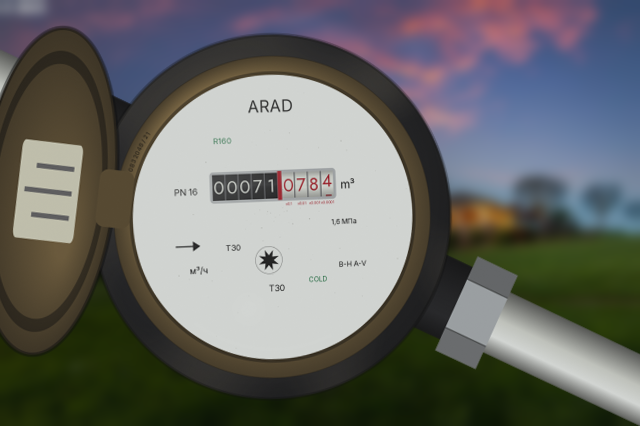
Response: {"value": 71.0784, "unit": "m³"}
